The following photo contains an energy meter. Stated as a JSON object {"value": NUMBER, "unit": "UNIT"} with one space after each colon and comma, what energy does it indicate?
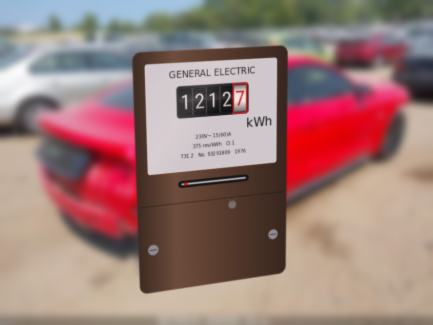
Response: {"value": 1212.7, "unit": "kWh"}
